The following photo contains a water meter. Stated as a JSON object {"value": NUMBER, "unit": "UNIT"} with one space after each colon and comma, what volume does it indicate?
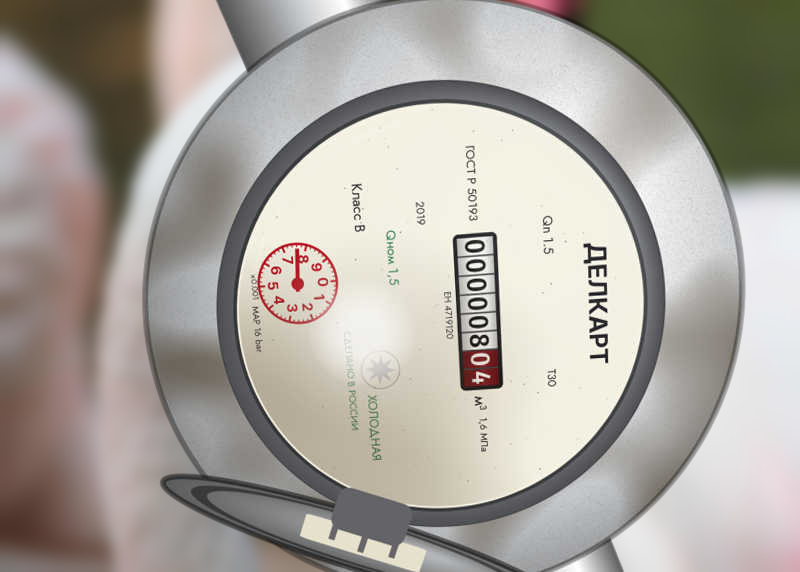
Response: {"value": 8.047, "unit": "m³"}
